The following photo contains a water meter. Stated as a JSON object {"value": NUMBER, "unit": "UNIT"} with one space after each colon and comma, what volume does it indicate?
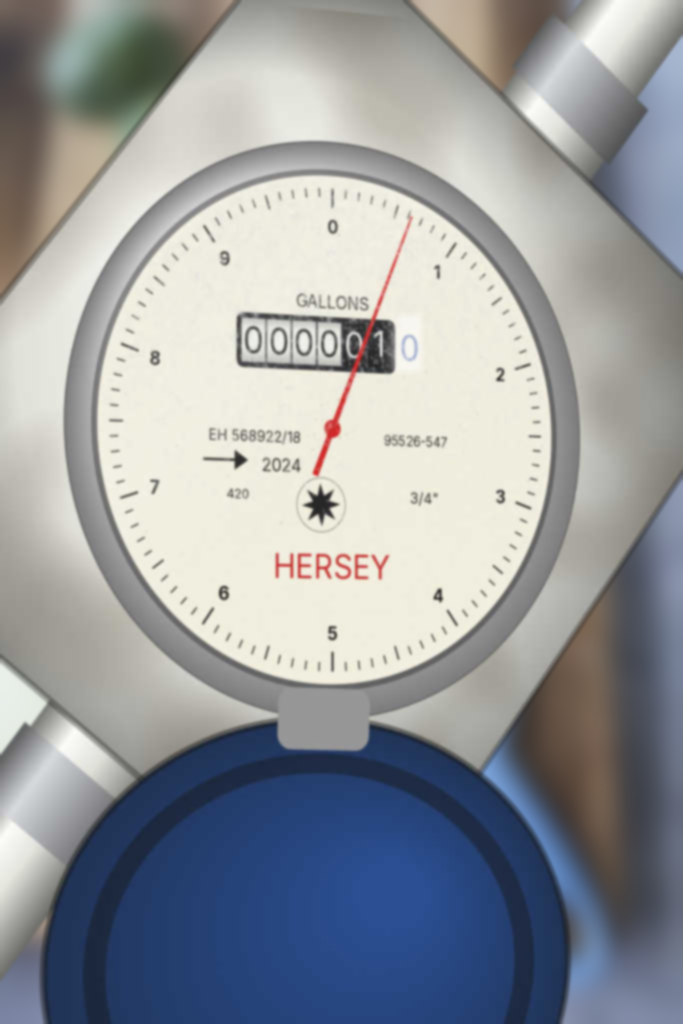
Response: {"value": 10.6, "unit": "gal"}
